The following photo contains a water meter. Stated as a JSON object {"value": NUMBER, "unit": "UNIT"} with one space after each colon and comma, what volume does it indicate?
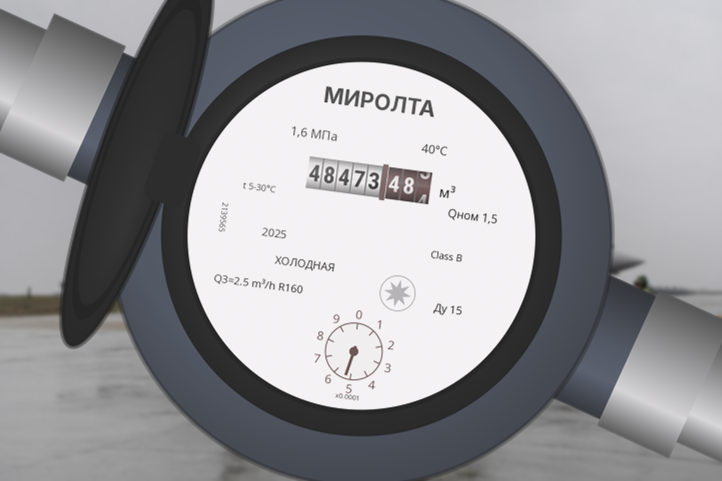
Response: {"value": 48473.4835, "unit": "m³"}
